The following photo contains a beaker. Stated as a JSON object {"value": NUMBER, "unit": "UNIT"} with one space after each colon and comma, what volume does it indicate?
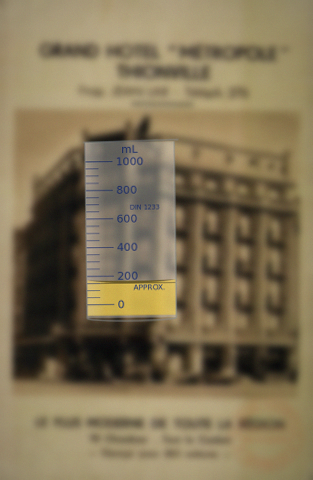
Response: {"value": 150, "unit": "mL"}
